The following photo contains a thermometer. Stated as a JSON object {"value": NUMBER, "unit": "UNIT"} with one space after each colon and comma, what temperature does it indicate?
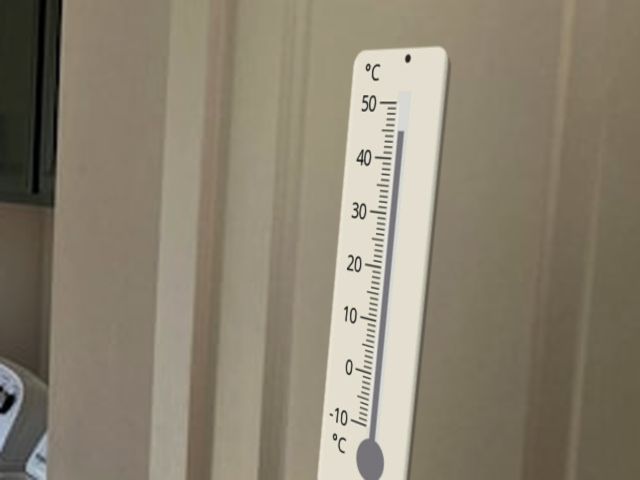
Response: {"value": 45, "unit": "°C"}
